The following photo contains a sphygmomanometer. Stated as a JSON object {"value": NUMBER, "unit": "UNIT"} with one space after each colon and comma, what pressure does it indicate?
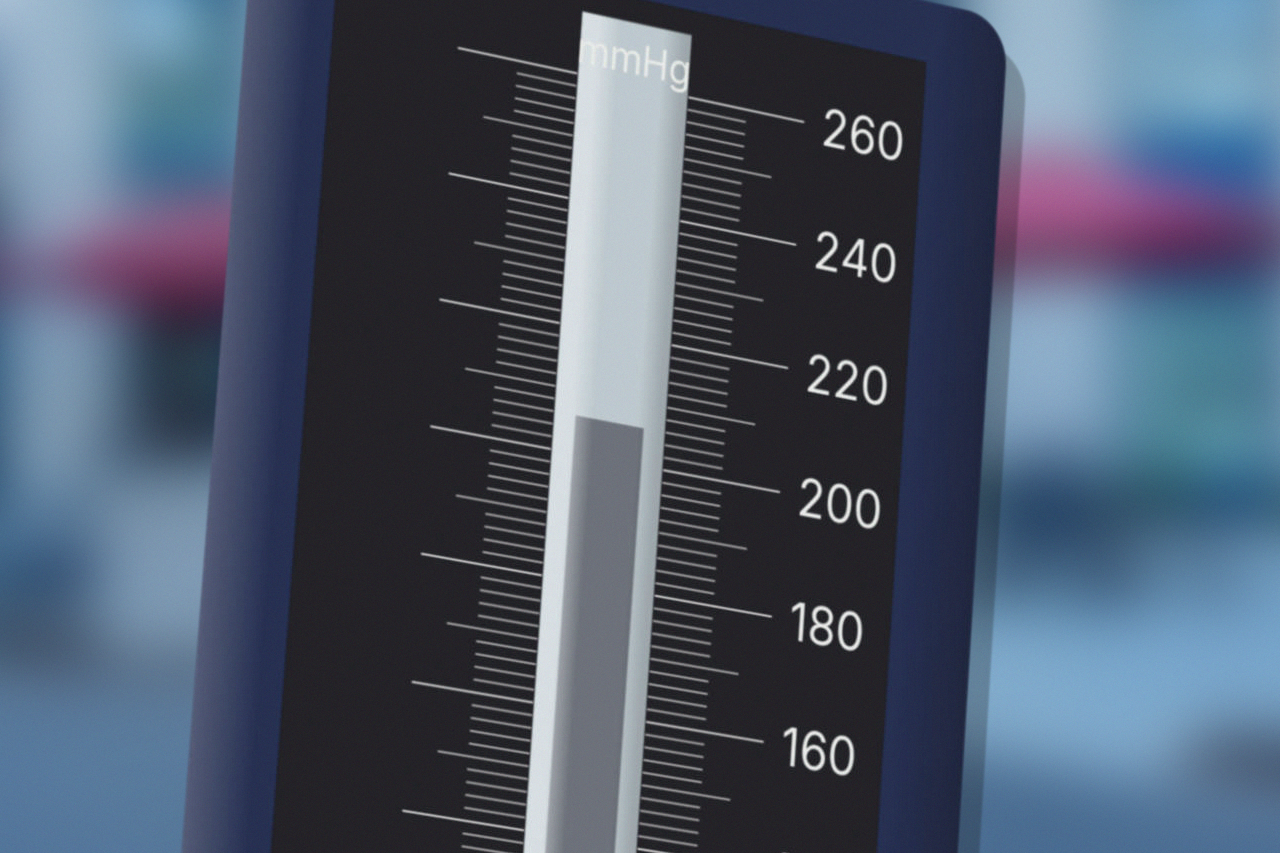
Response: {"value": 206, "unit": "mmHg"}
